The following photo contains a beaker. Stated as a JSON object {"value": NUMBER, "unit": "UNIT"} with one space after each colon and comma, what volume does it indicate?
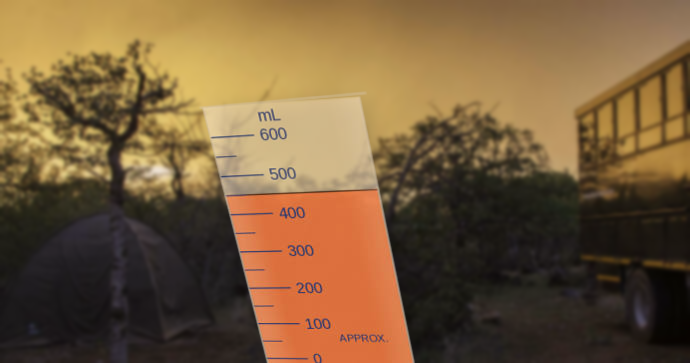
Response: {"value": 450, "unit": "mL"}
